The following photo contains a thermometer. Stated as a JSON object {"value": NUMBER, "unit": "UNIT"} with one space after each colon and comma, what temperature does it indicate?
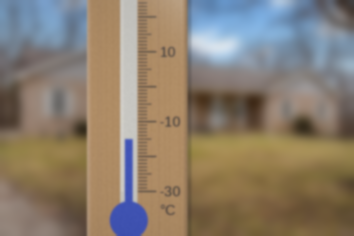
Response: {"value": -15, "unit": "°C"}
